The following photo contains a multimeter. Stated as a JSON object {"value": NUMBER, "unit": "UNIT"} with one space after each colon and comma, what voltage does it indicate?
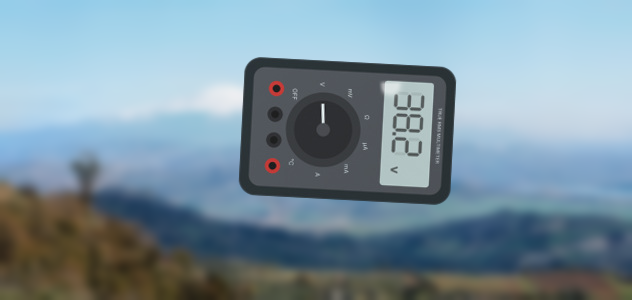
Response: {"value": 38.2, "unit": "V"}
